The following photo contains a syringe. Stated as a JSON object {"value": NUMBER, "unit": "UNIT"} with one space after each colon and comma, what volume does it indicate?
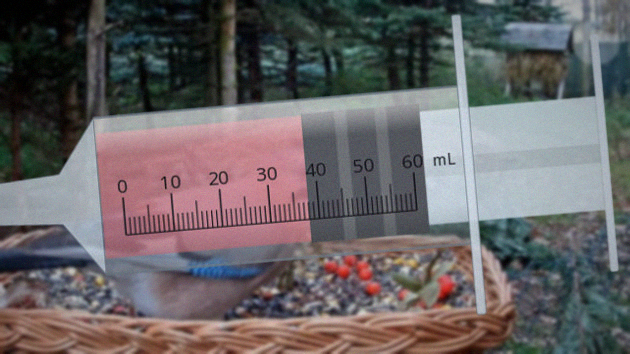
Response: {"value": 38, "unit": "mL"}
